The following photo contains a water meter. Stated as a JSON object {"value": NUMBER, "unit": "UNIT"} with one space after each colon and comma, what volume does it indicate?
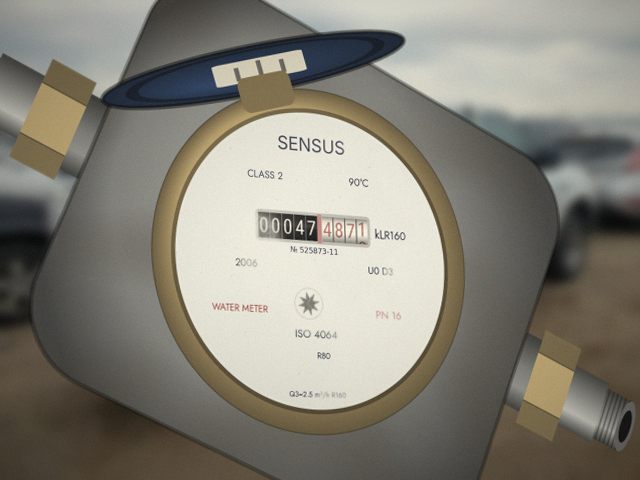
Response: {"value": 47.4871, "unit": "kL"}
